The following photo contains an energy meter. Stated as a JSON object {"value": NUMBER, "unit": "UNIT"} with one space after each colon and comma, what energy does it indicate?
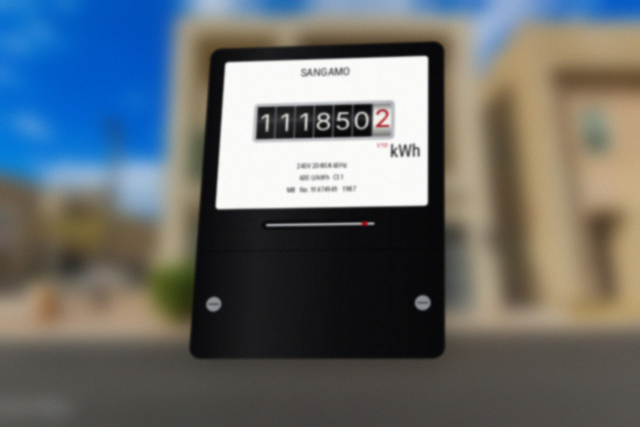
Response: {"value": 111850.2, "unit": "kWh"}
